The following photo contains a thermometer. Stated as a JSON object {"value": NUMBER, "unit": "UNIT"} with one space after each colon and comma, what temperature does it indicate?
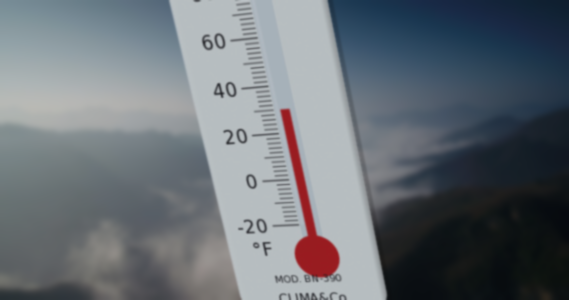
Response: {"value": 30, "unit": "°F"}
